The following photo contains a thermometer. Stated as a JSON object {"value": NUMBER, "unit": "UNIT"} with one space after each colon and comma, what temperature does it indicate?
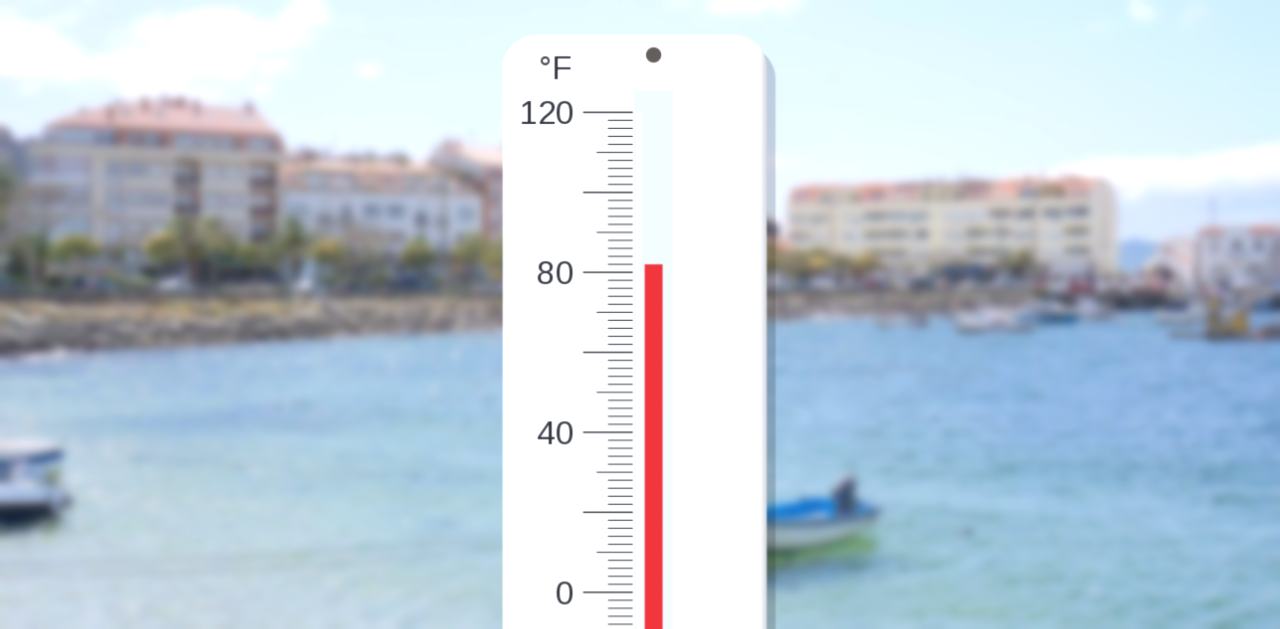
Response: {"value": 82, "unit": "°F"}
